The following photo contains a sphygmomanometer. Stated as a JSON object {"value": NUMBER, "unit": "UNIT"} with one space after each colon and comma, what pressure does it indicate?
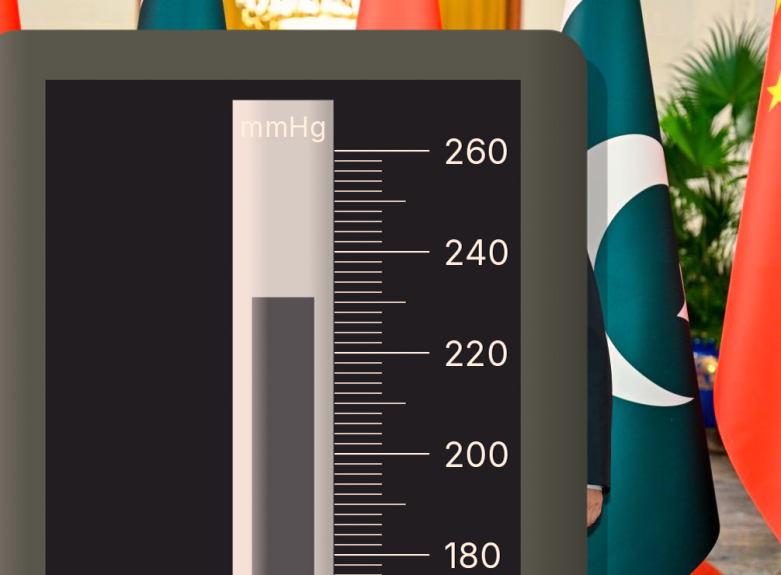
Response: {"value": 231, "unit": "mmHg"}
